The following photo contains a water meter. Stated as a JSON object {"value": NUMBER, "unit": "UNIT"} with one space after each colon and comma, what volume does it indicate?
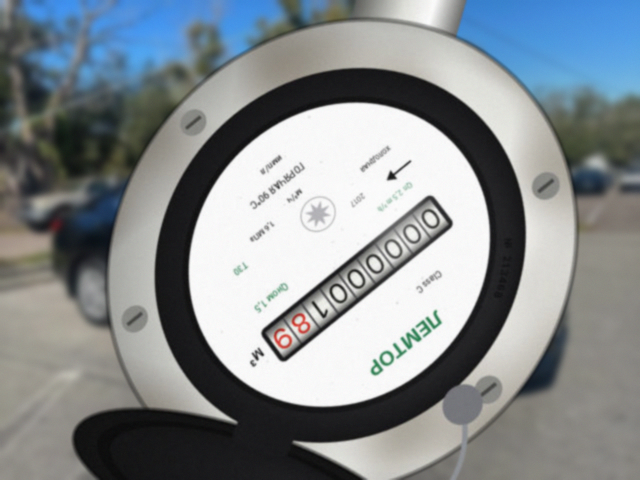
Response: {"value": 1.89, "unit": "m³"}
